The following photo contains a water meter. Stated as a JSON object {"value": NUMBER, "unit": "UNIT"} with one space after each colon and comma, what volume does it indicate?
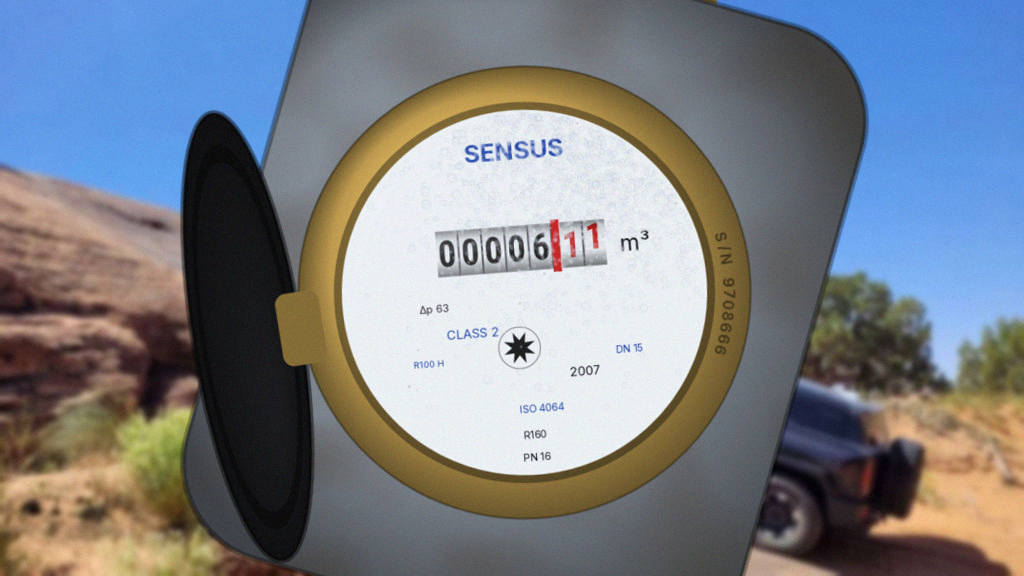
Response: {"value": 6.11, "unit": "m³"}
